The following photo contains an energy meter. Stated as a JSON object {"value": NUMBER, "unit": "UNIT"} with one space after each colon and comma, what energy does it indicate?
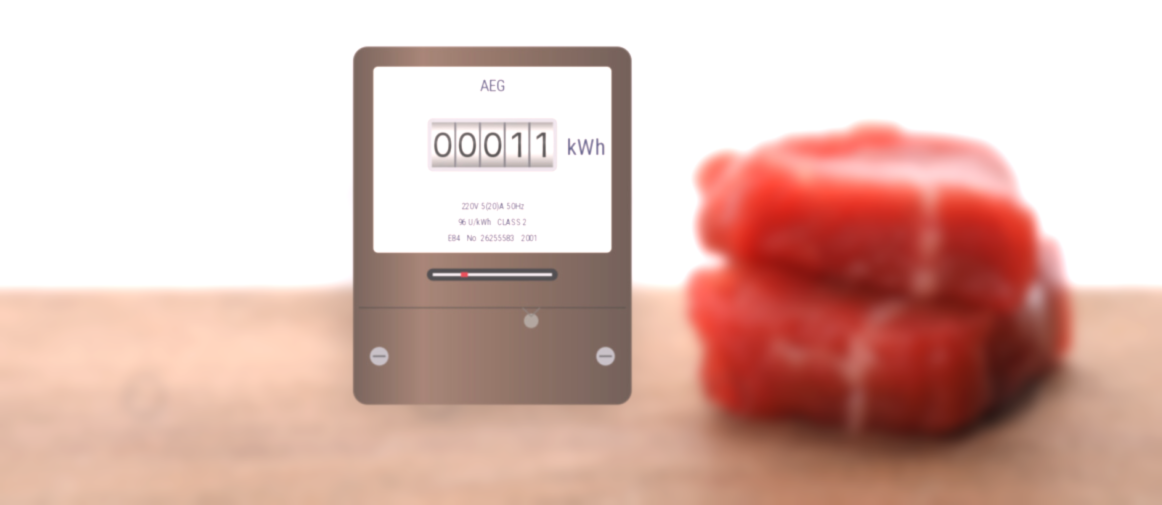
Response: {"value": 11, "unit": "kWh"}
